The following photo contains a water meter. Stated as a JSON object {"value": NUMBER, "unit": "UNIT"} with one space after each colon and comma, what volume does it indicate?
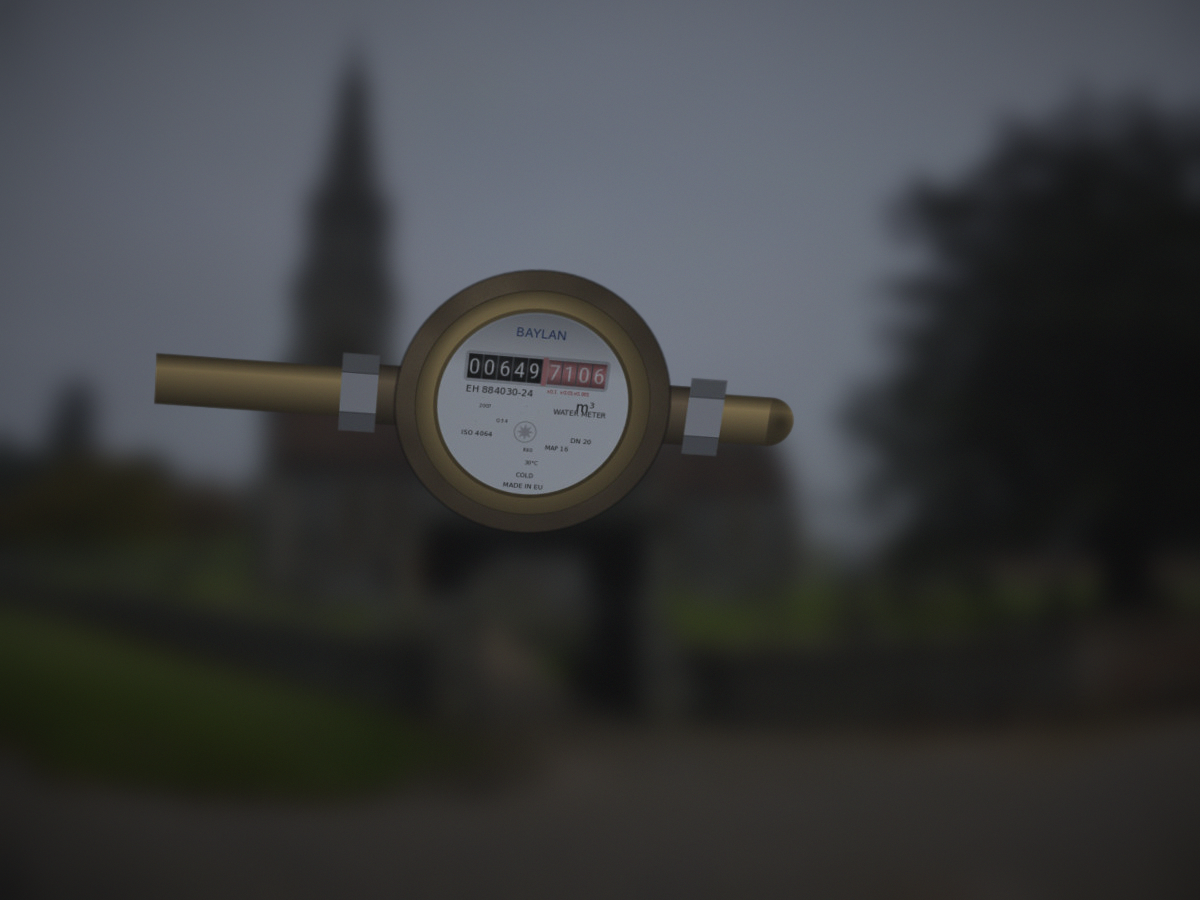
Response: {"value": 649.7106, "unit": "m³"}
